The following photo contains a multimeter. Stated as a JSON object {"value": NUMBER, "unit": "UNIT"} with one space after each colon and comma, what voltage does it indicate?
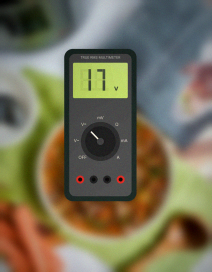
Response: {"value": 17, "unit": "V"}
